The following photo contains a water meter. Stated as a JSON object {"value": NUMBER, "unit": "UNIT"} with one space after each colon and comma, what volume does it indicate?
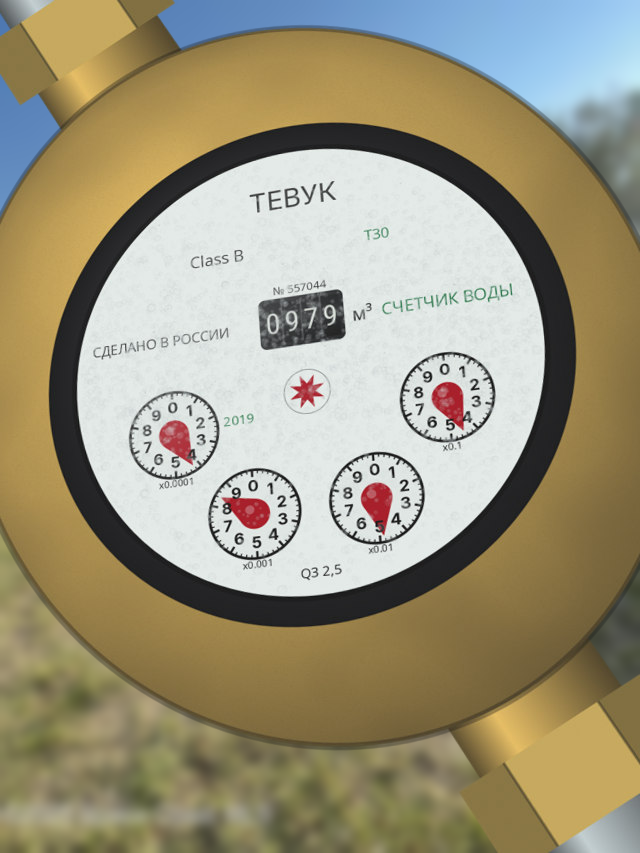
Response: {"value": 979.4484, "unit": "m³"}
